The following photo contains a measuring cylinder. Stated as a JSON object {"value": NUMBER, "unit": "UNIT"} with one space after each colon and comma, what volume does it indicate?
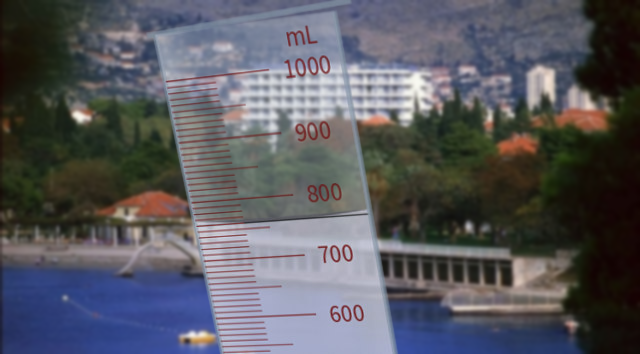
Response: {"value": 760, "unit": "mL"}
